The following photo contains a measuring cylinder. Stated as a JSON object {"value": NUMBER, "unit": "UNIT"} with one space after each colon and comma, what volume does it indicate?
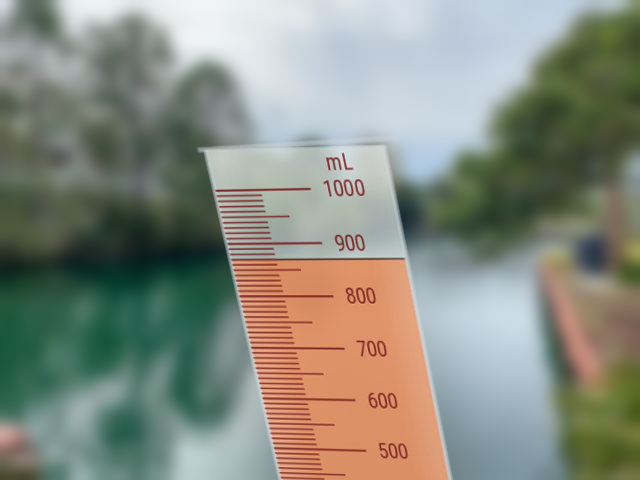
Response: {"value": 870, "unit": "mL"}
